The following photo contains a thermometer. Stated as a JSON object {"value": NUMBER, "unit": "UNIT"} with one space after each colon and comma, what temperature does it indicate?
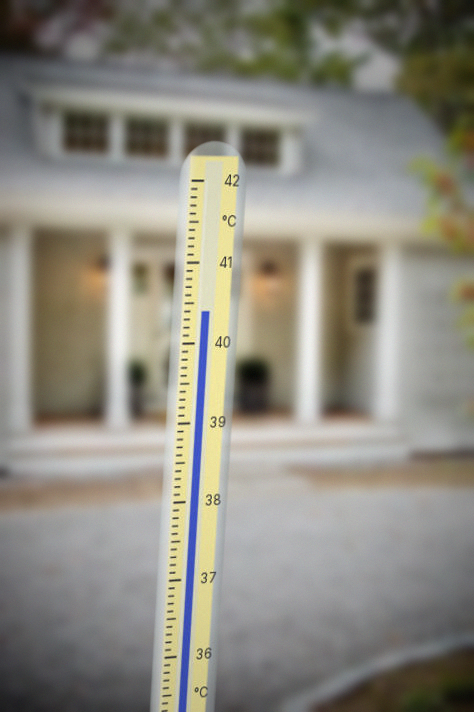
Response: {"value": 40.4, "unit": "°C"}
